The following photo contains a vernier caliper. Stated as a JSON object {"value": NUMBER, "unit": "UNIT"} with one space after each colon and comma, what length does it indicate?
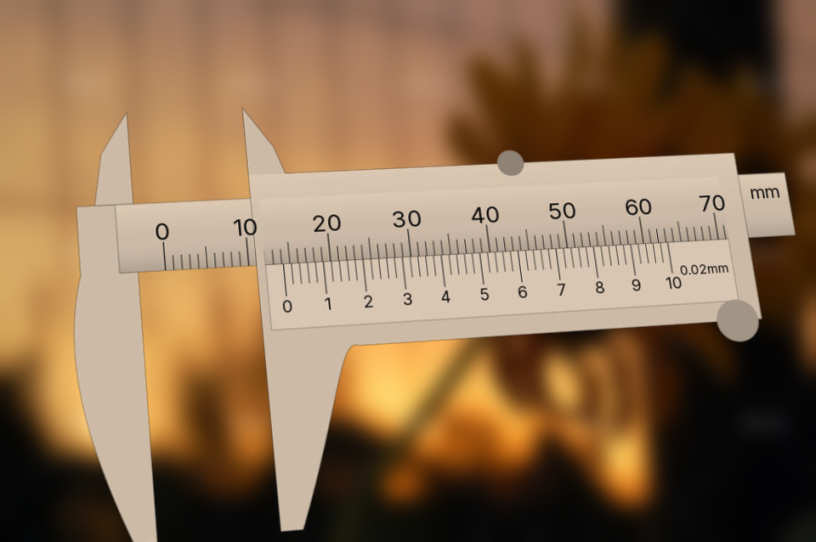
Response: {"value": 14.2, "unit": "mm"}
